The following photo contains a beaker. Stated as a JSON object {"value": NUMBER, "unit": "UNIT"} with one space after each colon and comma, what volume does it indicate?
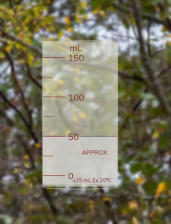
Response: {"value": 50, "unit": "mL"}
